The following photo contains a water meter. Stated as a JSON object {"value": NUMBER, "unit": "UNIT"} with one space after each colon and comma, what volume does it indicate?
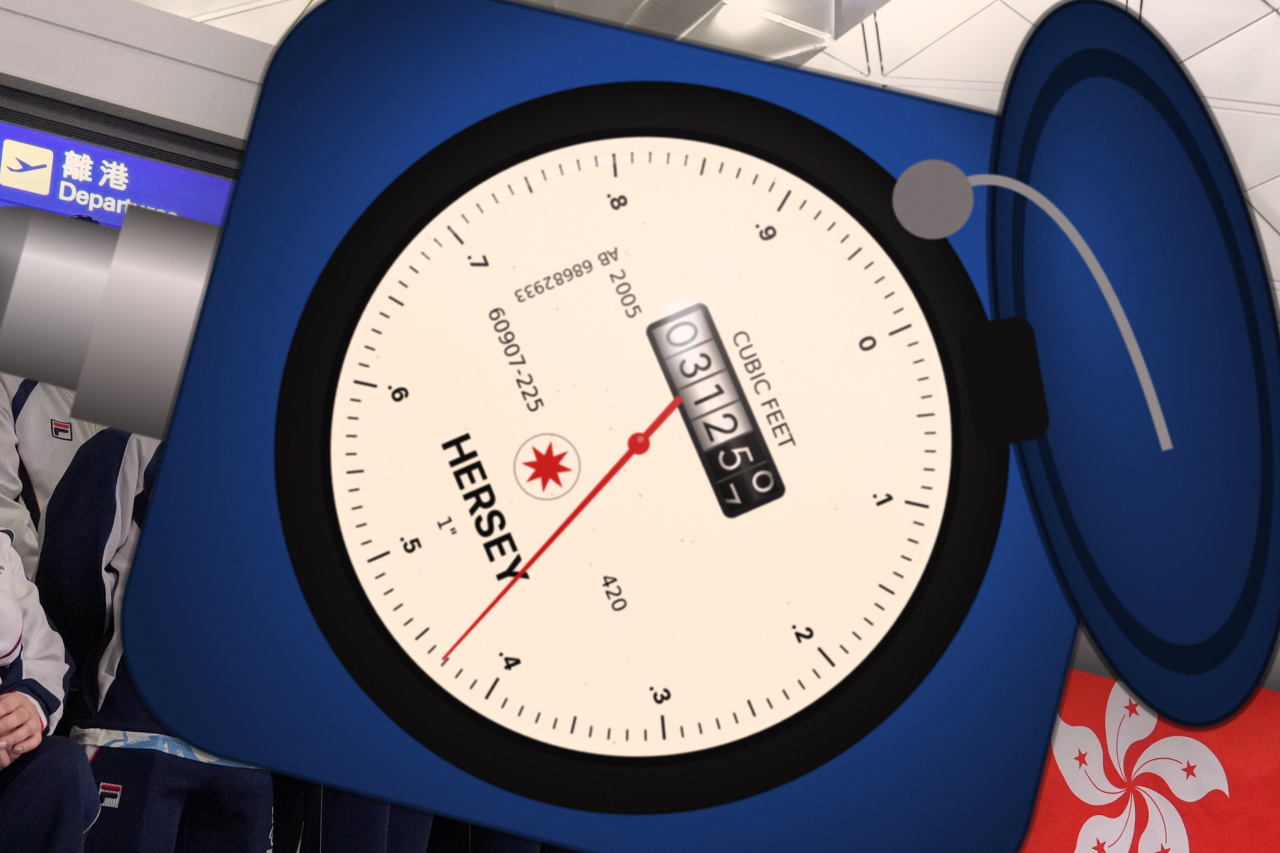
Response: {"value": 31256.43, "unit": "ft³"}
